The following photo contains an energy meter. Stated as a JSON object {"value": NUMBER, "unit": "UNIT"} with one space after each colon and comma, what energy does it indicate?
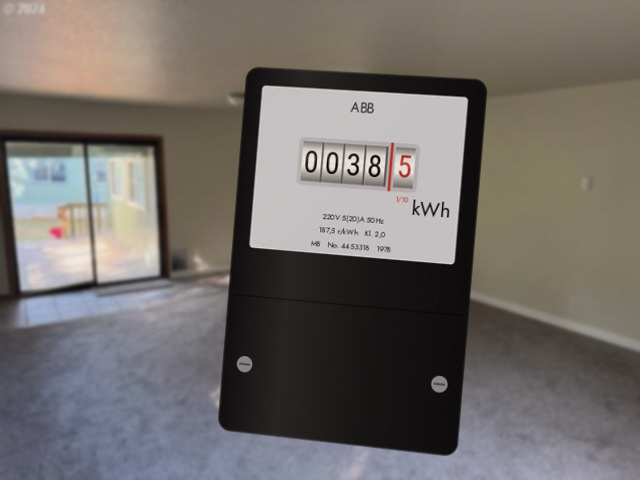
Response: {"value": 38.5, "unit": "kWh"}
